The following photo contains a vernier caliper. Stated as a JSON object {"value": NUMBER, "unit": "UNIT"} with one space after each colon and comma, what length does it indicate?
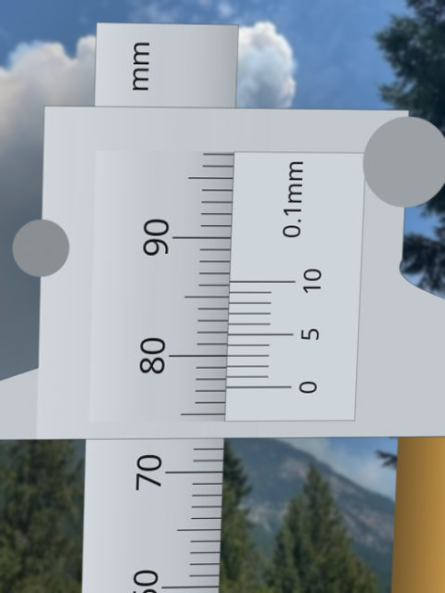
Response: {"value": 77.3, "unit": "mm"}
